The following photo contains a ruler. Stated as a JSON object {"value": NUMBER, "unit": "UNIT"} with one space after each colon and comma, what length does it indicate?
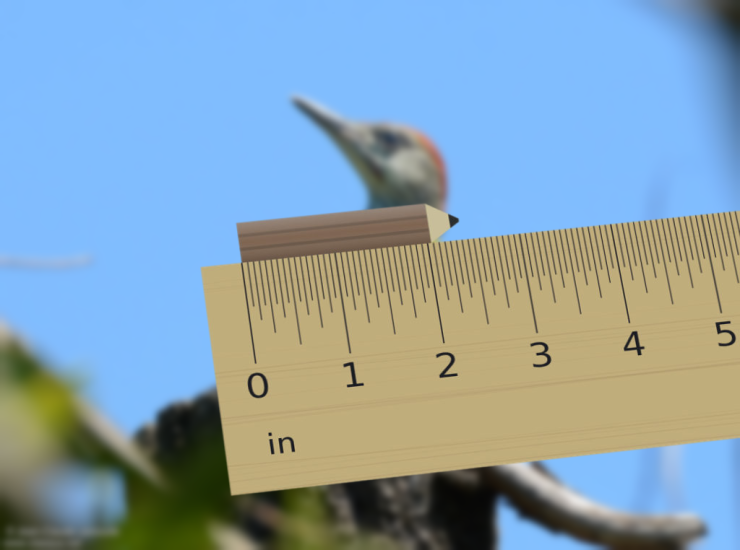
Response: {"value": 2.375, "unit": "in"}
